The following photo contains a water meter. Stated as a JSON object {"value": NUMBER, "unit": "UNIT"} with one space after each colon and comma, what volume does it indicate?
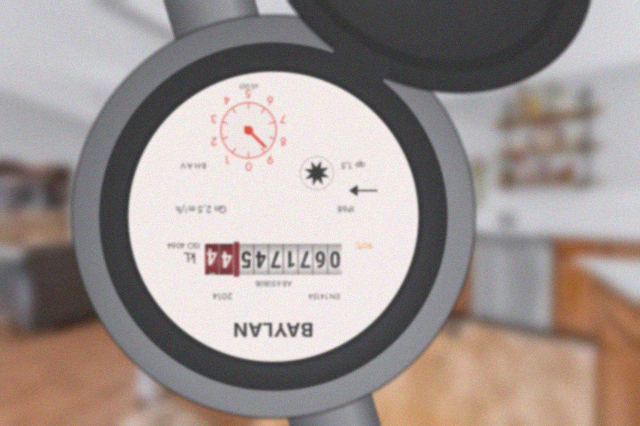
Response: {"value": 671745.438, "unit": "kL"}
